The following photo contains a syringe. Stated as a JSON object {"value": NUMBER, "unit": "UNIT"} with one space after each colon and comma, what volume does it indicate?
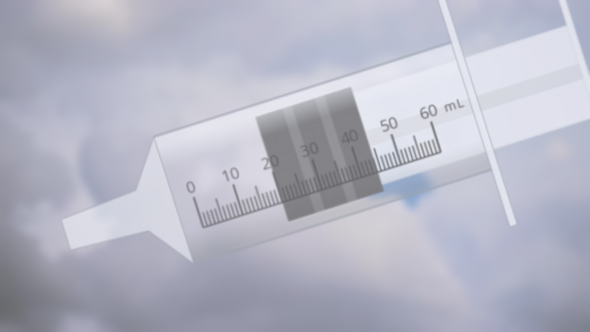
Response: {"value": 20, "unit": "mL"}
